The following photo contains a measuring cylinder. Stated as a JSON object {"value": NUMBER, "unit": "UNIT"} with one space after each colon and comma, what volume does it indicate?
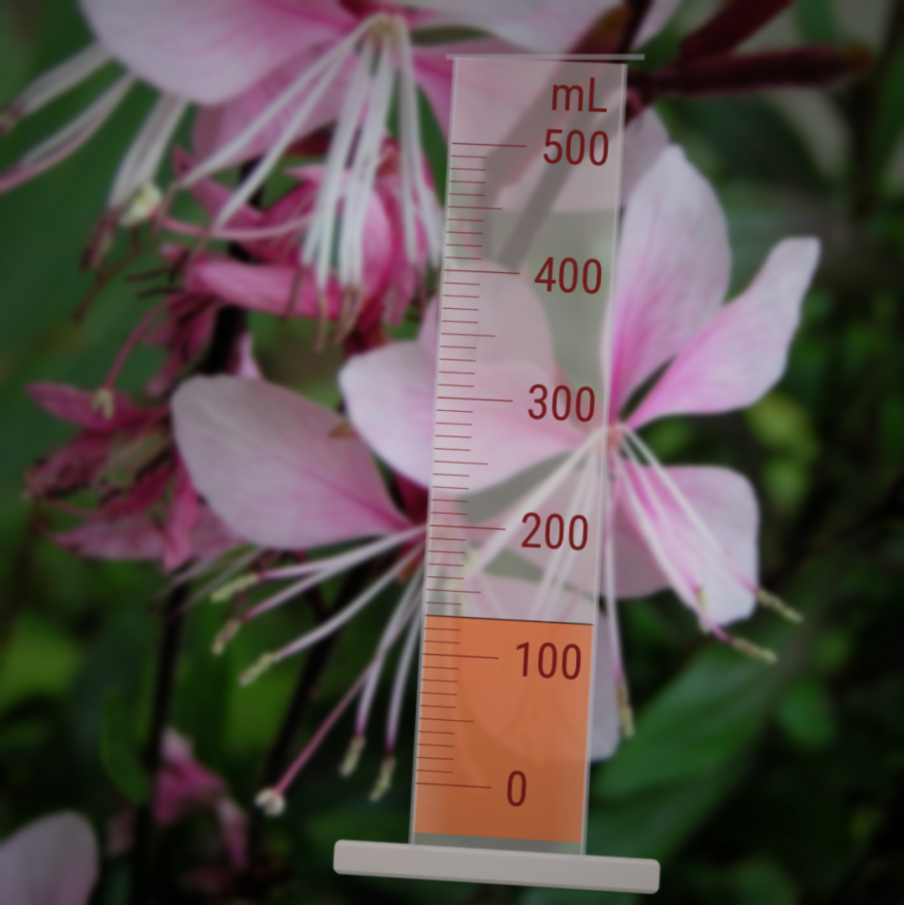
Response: {"value": 130, "unit": "mL"}
